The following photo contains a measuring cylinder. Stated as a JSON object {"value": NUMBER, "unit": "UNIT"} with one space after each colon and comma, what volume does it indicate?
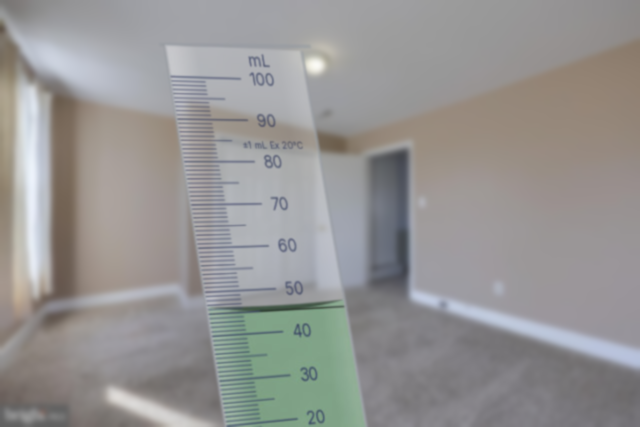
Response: {"value": 45, "unit": "mL"}
